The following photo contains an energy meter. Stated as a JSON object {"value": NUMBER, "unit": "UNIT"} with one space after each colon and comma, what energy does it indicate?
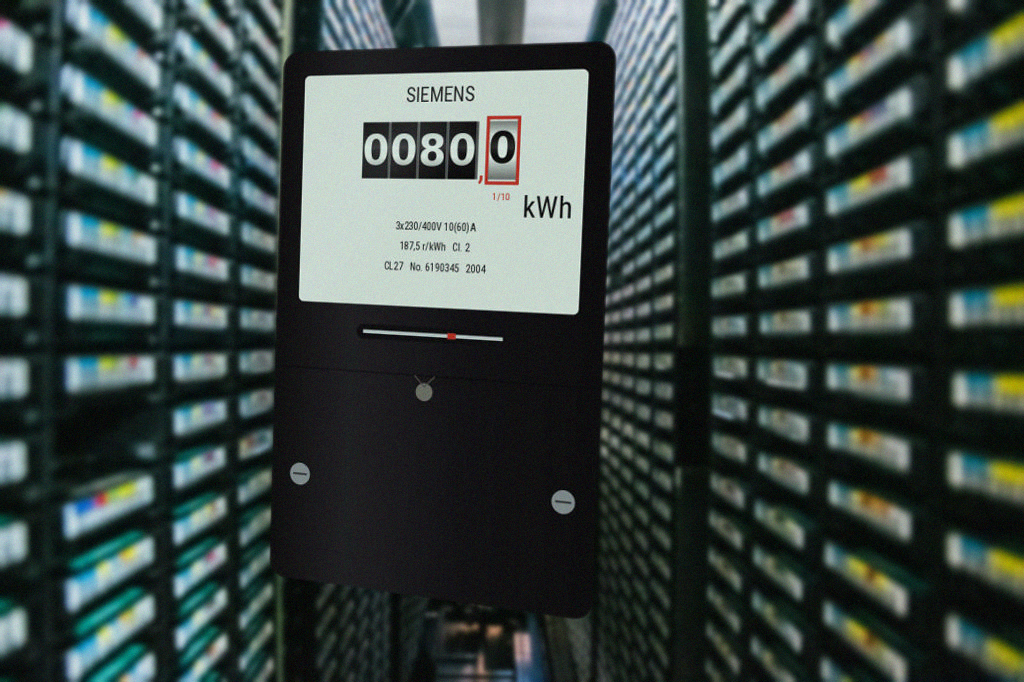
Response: {"value": 80.0, "unit": "kWh"}
